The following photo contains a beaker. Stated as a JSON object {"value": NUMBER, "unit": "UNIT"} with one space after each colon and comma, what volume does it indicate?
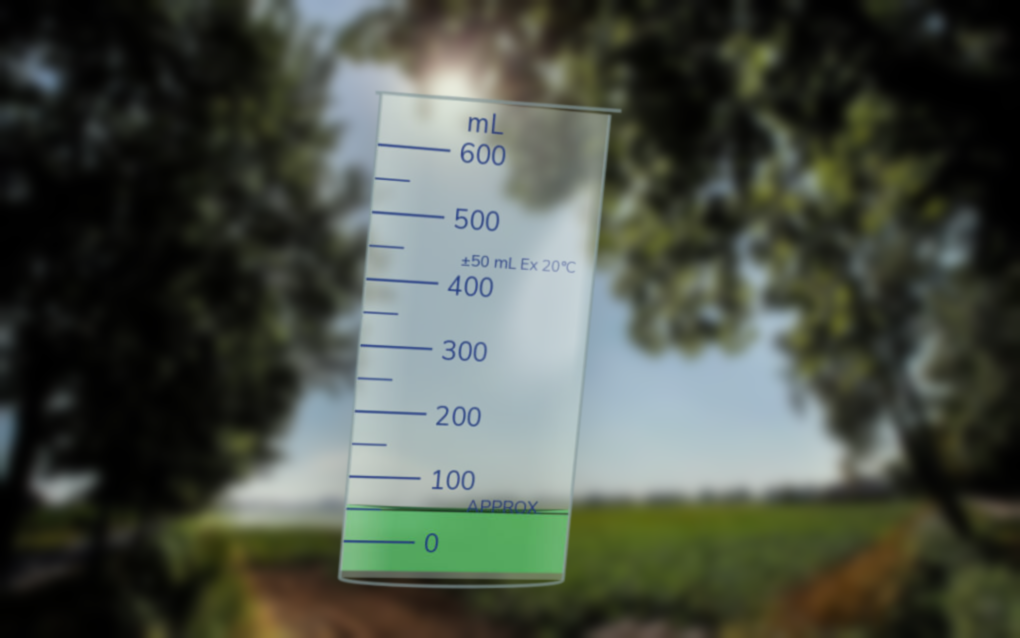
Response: {"value": 50, "unit": "mL"}
